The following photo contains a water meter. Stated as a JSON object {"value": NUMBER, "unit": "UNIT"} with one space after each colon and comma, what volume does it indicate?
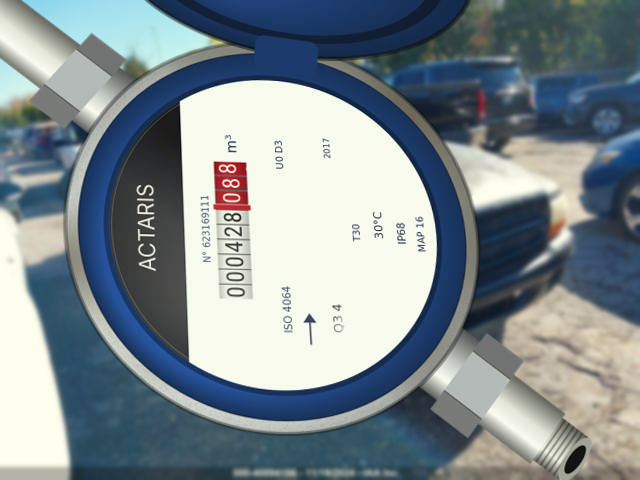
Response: {"value": 428.088, "unit": "m³"}
